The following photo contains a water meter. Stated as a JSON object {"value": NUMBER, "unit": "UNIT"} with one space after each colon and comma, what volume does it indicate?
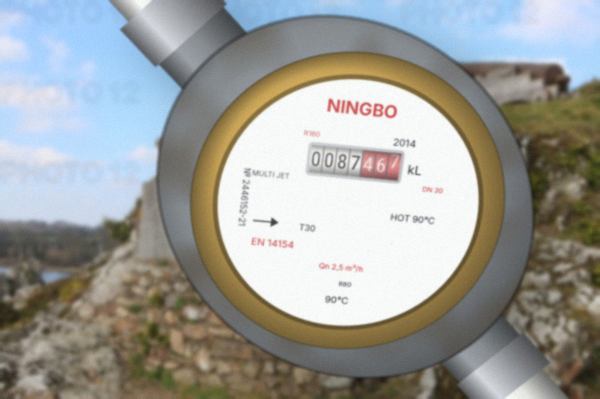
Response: {"value": 87.467, "unit": "kL"}
